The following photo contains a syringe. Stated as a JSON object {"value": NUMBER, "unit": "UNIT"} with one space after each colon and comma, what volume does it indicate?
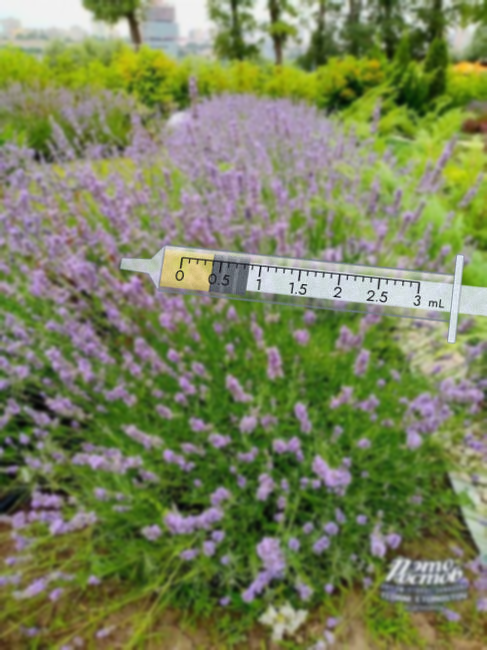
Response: {"value": 0.4, "unit": "mL"}
